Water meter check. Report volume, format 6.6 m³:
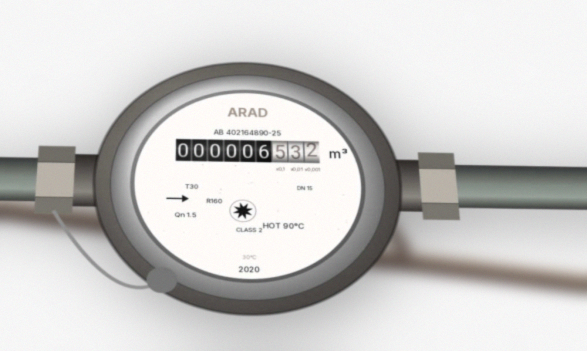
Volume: 6.532 m³
